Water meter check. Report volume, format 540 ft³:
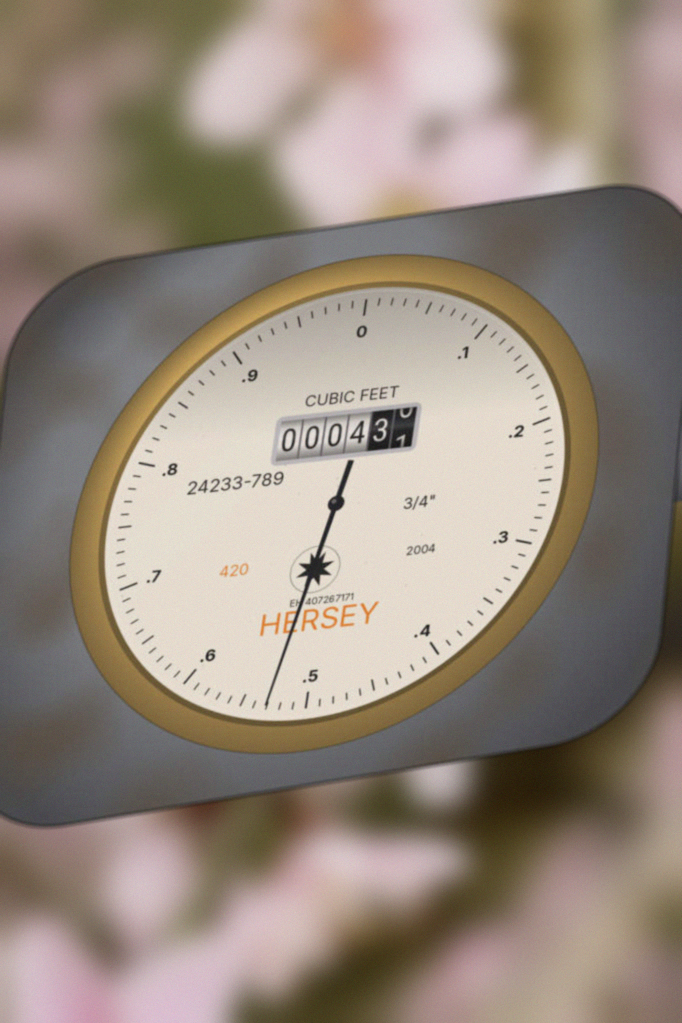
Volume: 430.53 ft³
